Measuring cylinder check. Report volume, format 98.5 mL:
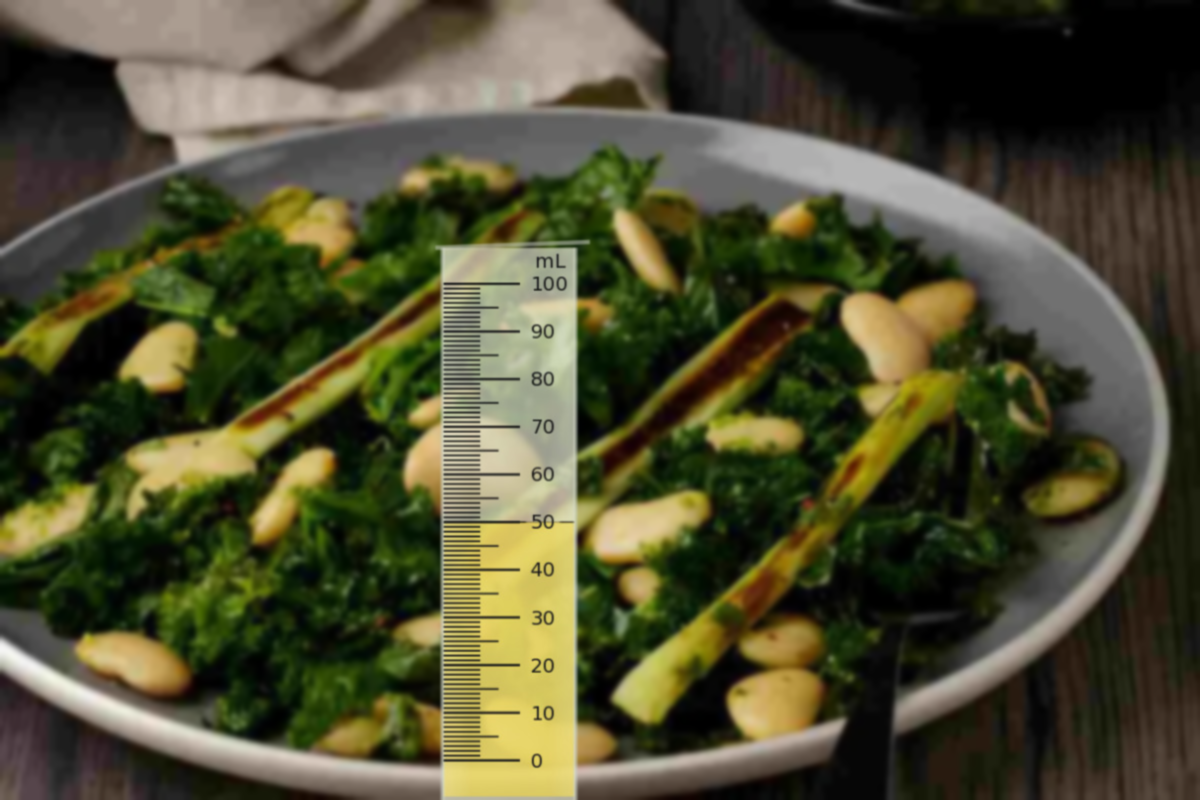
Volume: 50 mL
